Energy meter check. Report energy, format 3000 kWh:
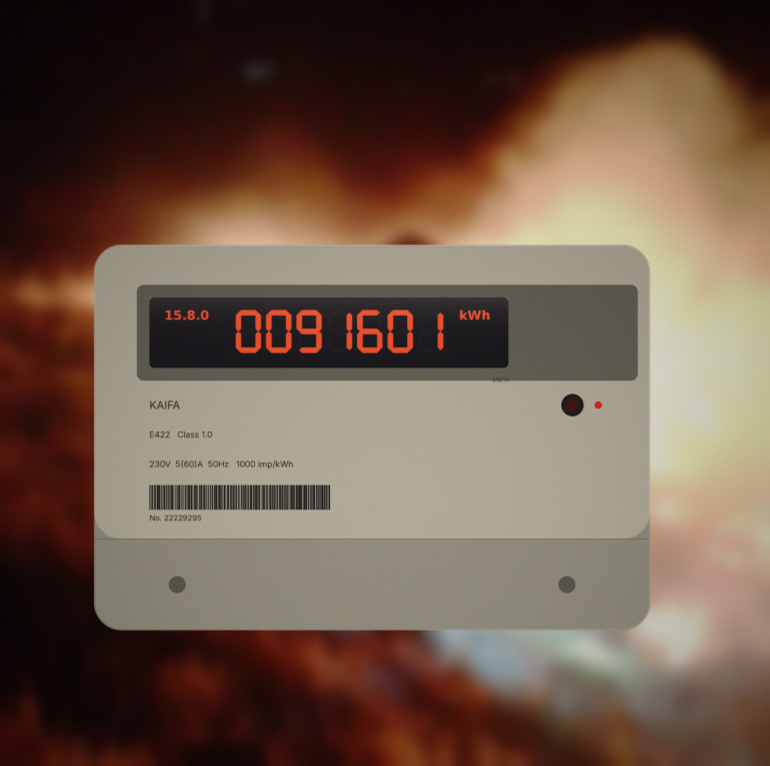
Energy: 91601 kWh
